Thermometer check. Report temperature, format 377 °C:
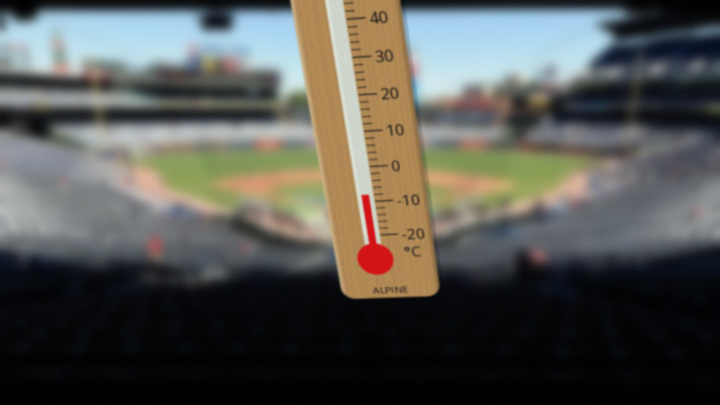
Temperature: -8 °C
